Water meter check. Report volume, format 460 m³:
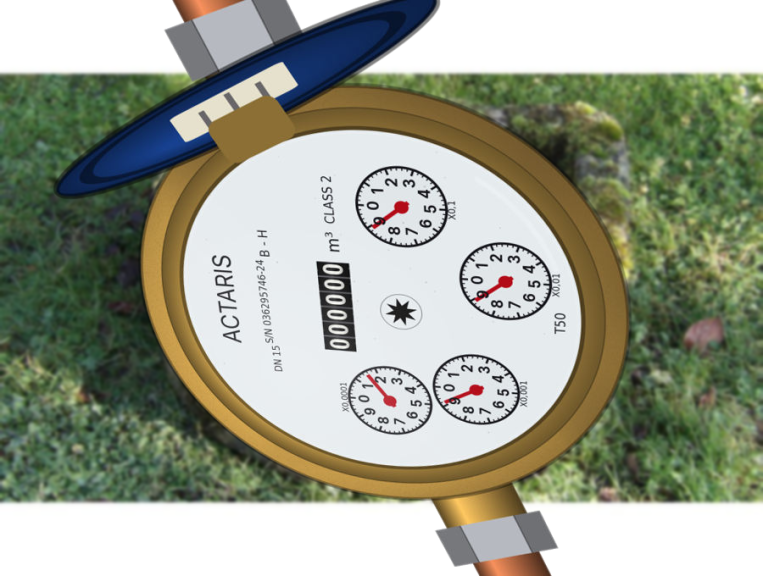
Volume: 0.8891 m³
